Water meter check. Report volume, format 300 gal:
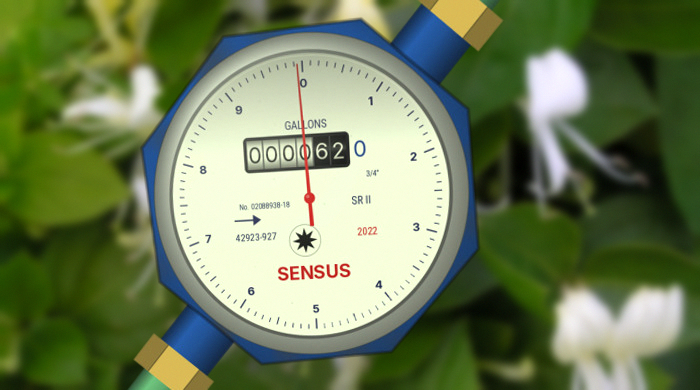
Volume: 619.9 gal
